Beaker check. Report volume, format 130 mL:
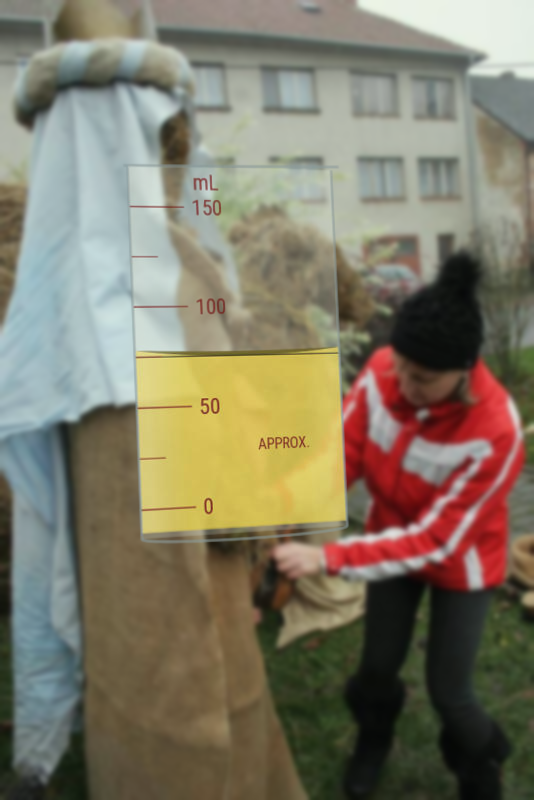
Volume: 75 mL
